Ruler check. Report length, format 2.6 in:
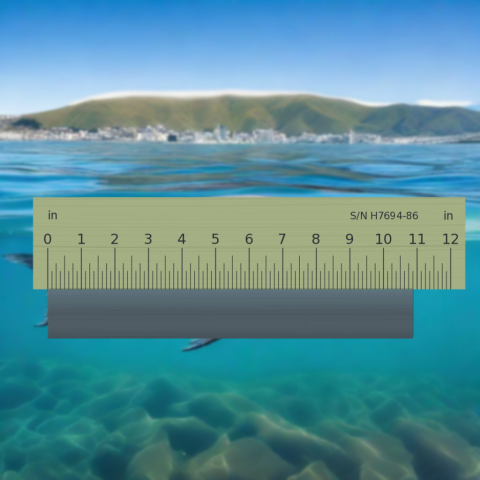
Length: 10.875 in
